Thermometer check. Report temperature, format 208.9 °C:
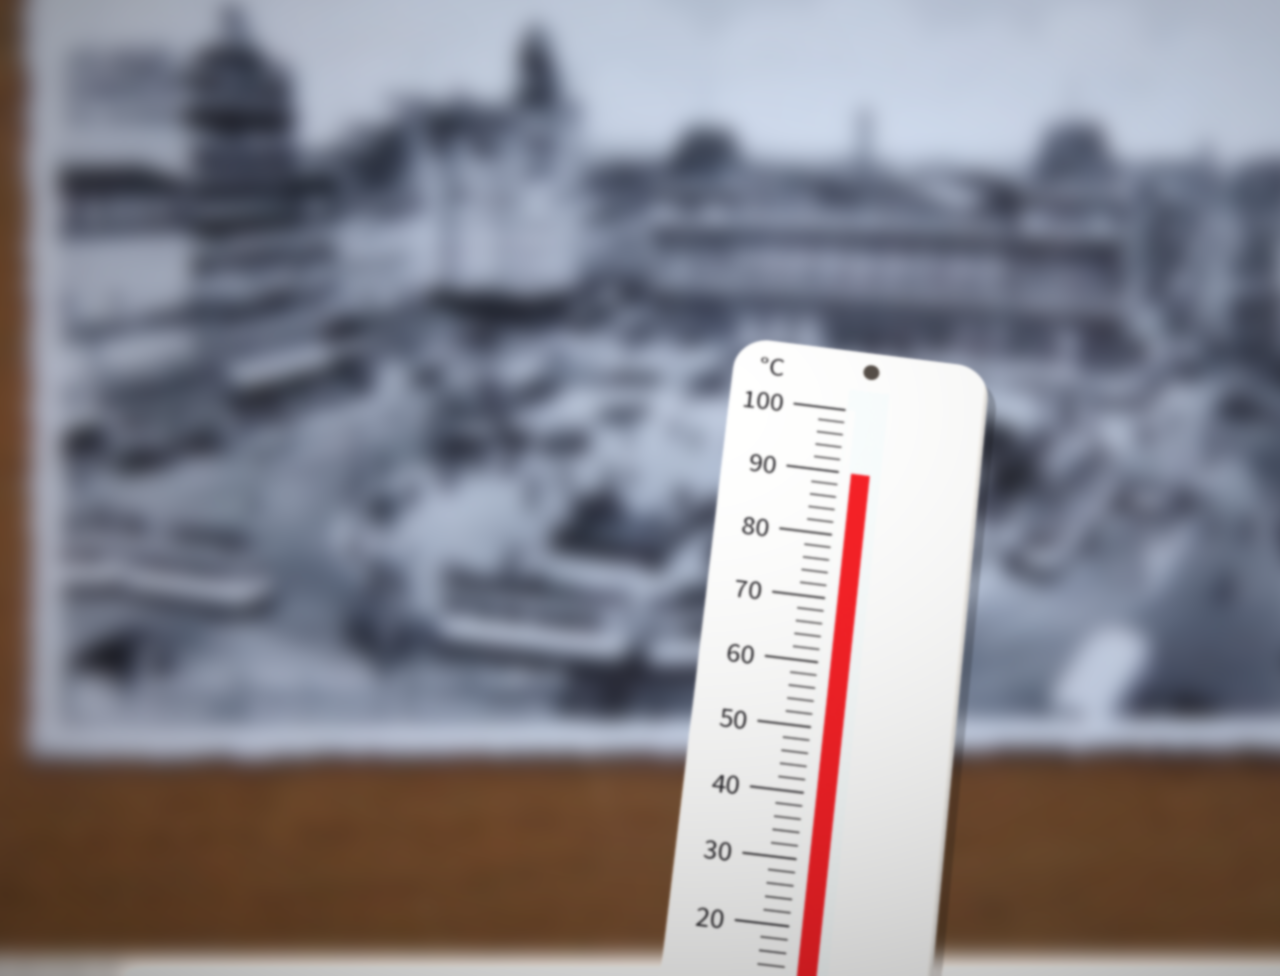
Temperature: 90 °C
